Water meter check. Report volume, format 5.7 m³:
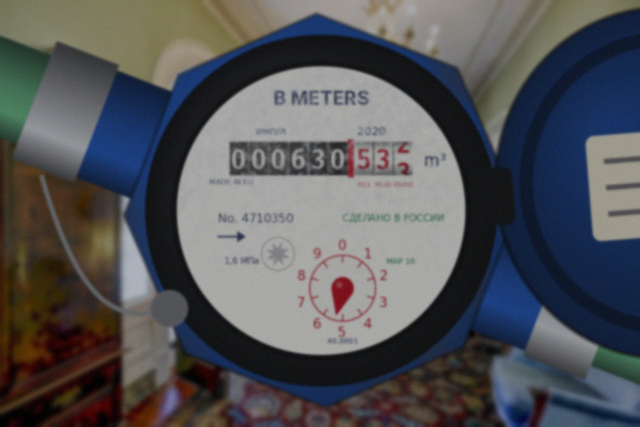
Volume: 630.5325 m³
